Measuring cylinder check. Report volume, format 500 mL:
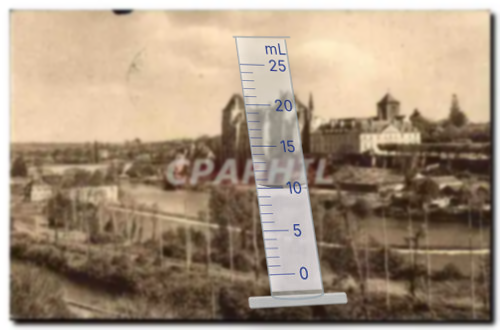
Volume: 10 mL
